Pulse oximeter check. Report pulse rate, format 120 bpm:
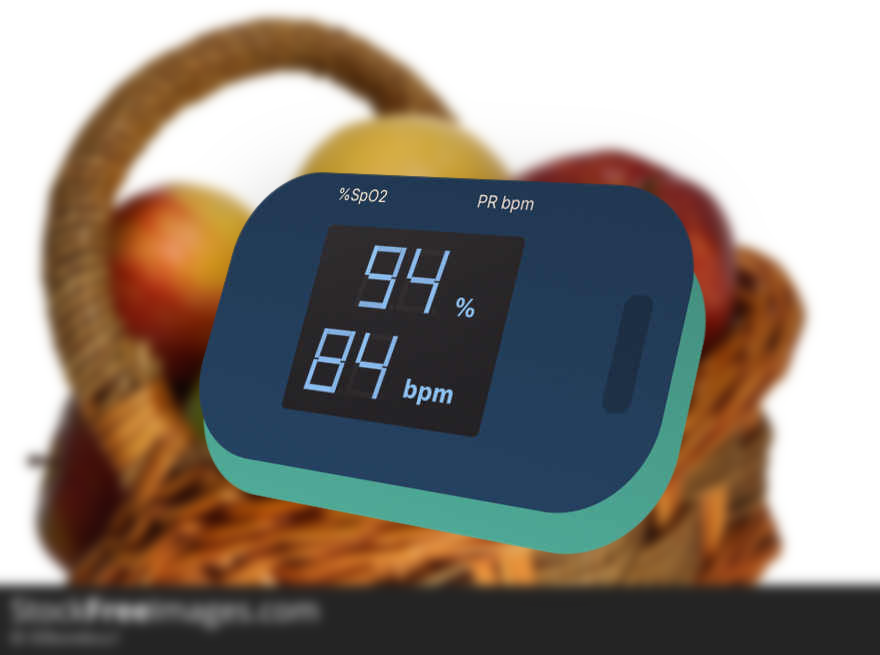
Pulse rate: 84 bpm
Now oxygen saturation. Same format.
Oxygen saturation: 94 %
